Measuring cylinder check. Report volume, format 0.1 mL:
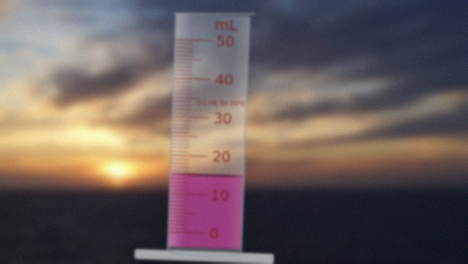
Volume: 15 mL
